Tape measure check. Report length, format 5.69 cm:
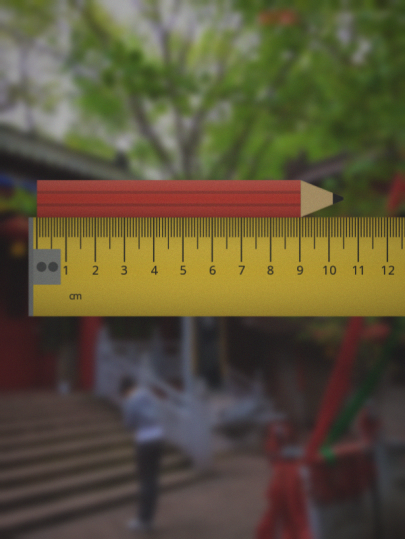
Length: 10.5 cm
